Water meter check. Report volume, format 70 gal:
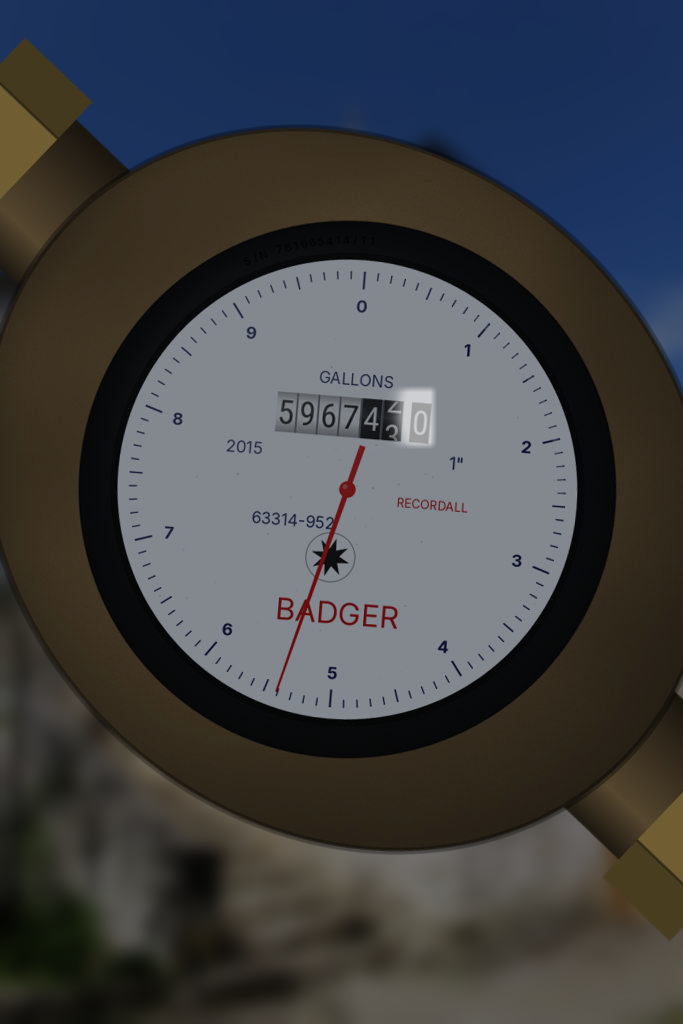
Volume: 5967425.4 gal
